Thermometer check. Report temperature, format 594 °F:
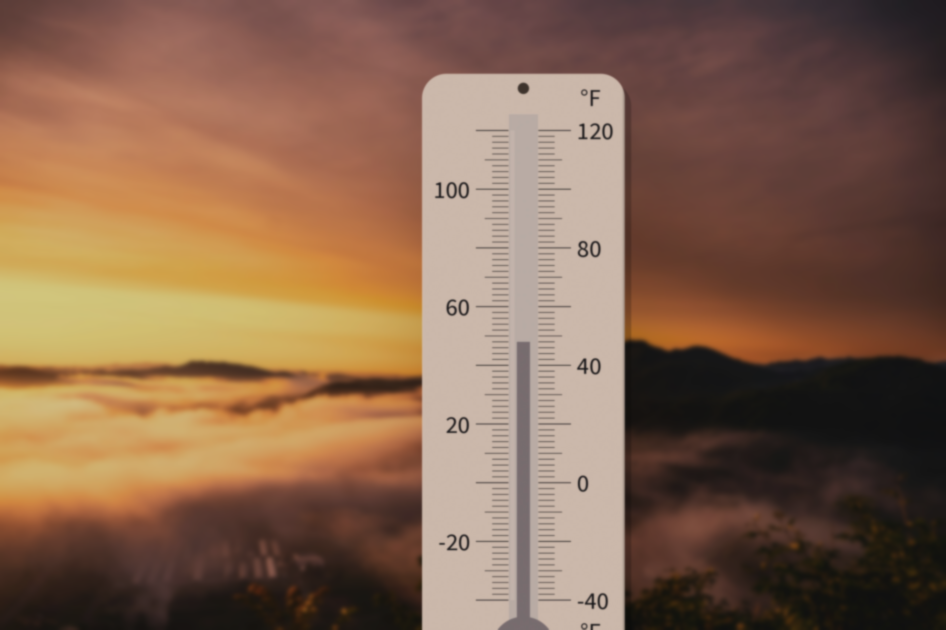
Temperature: 48 °F
